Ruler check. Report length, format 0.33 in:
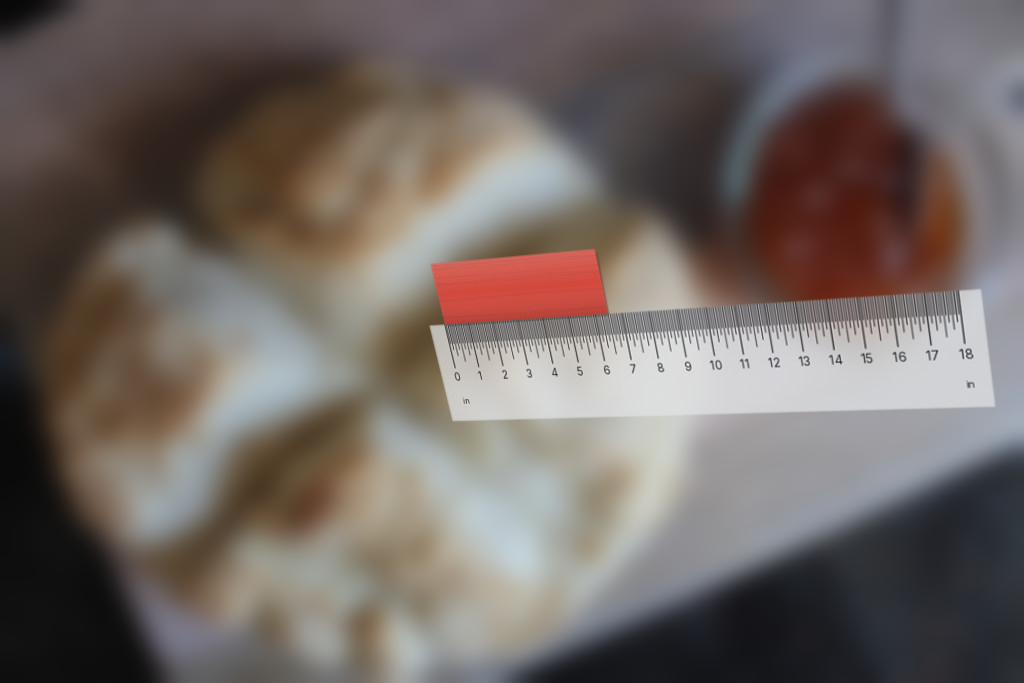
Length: 6.5 in
